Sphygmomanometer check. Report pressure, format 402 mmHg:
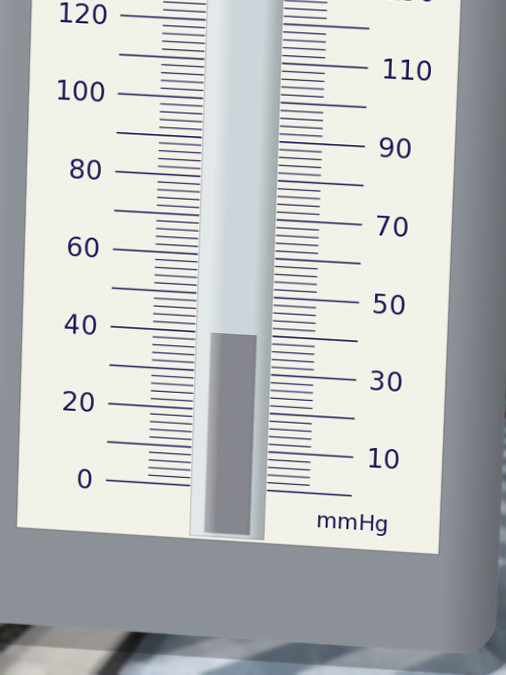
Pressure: 40 mmHg
